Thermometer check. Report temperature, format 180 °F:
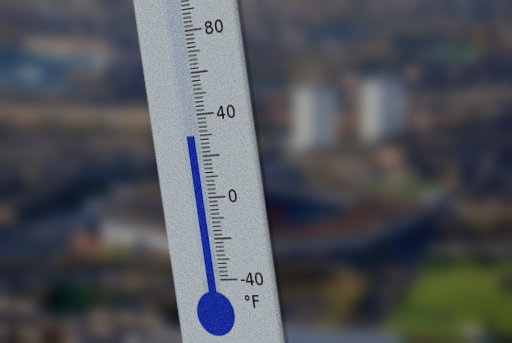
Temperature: 30 °F
